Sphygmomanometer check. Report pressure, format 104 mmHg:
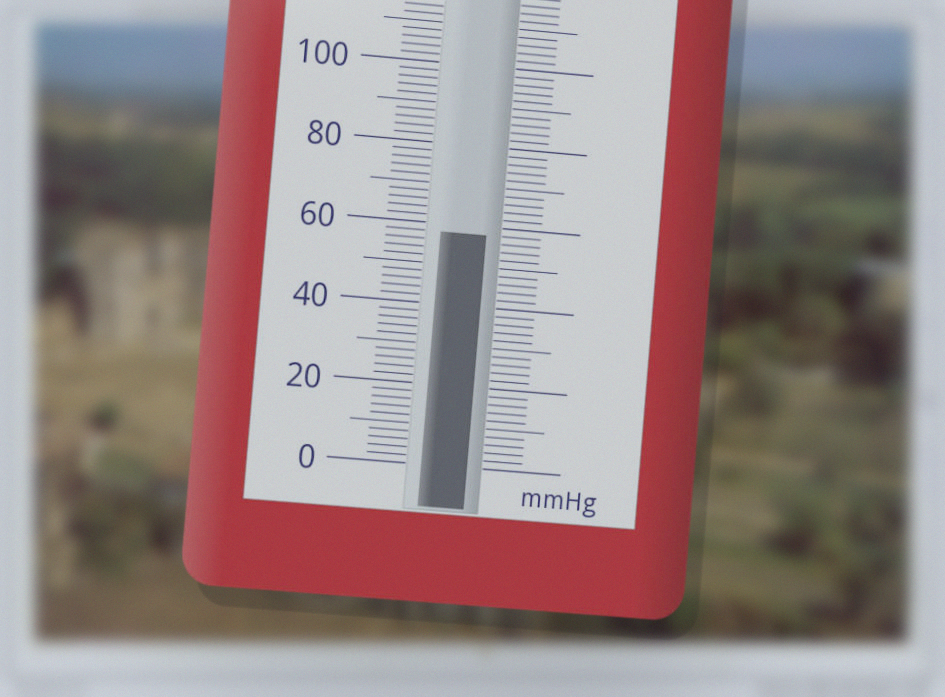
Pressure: 58 mmHg
